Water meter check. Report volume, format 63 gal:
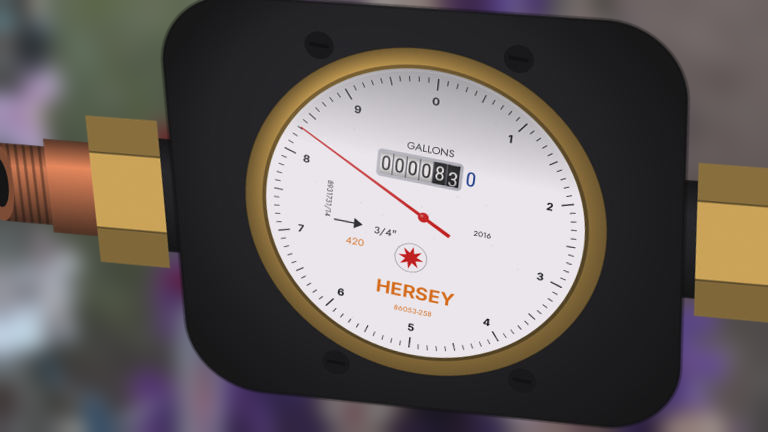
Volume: 828.3 gal
